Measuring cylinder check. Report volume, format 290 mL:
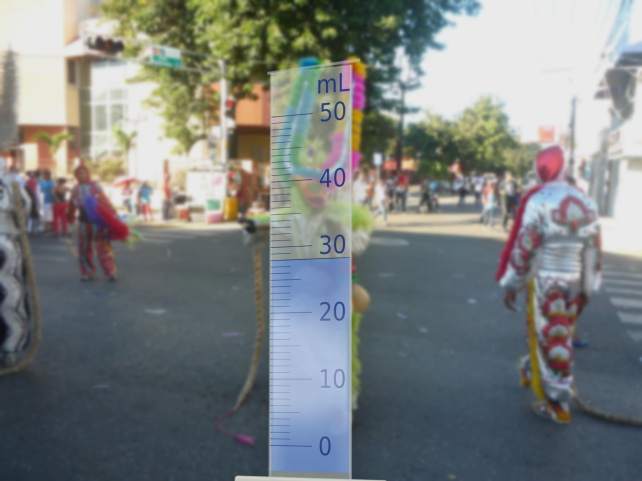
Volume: 28 mL
